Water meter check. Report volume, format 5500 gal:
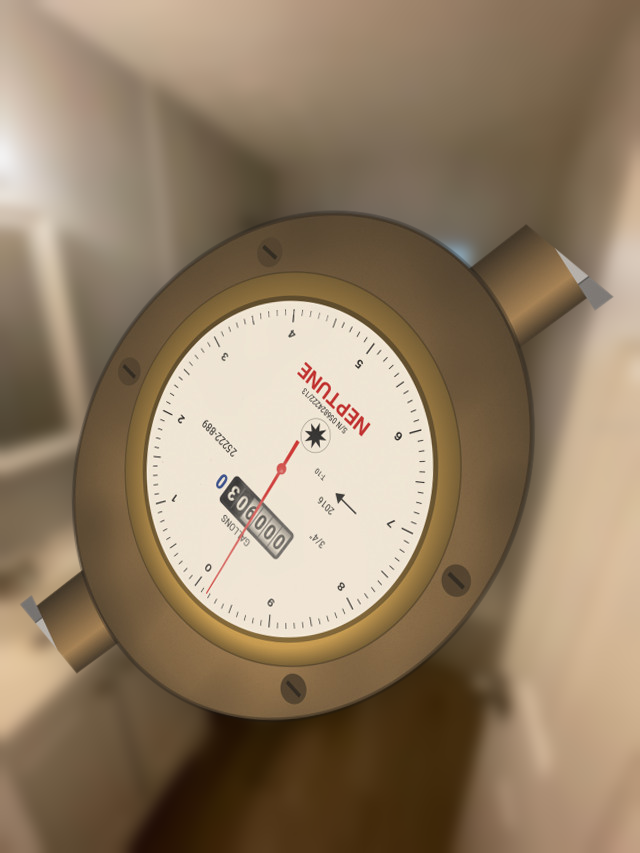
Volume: 9029.8 gal
